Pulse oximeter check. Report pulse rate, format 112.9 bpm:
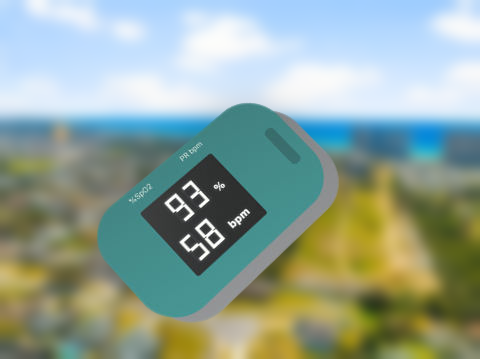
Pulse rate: 58 bpm
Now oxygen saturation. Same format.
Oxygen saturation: 93 %
